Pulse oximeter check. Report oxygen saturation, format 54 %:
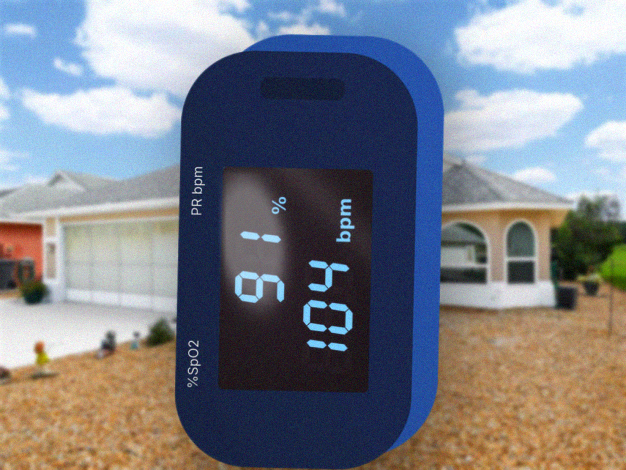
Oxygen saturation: 91 %
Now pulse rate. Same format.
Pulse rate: 104 bpm
